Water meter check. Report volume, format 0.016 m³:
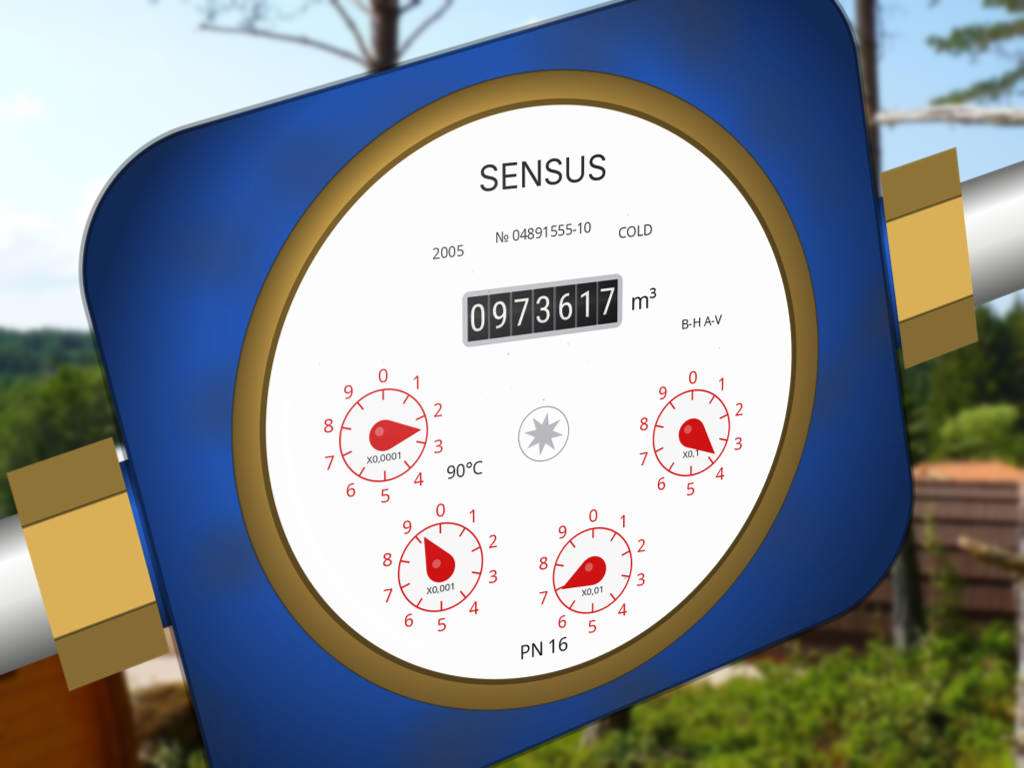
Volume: 973617.3692 m³
